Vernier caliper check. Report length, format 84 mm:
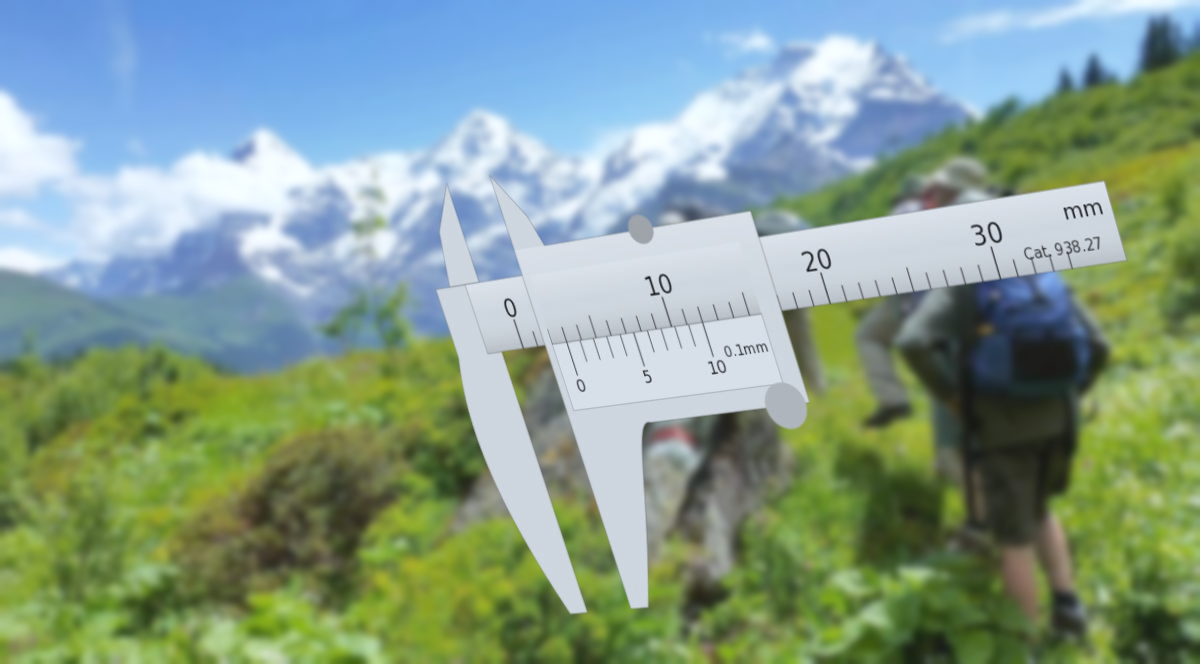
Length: 3.0 mm
